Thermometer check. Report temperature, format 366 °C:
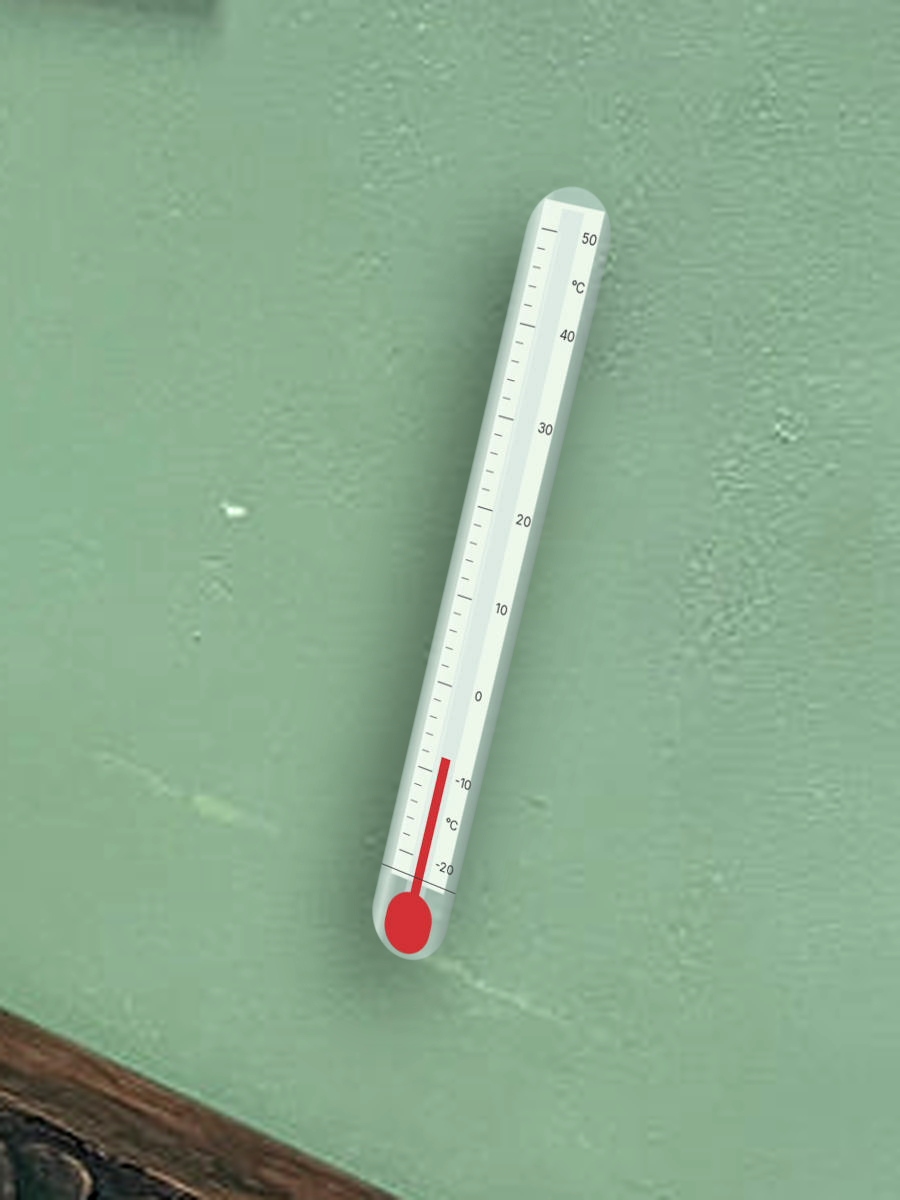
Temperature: -8 °C
